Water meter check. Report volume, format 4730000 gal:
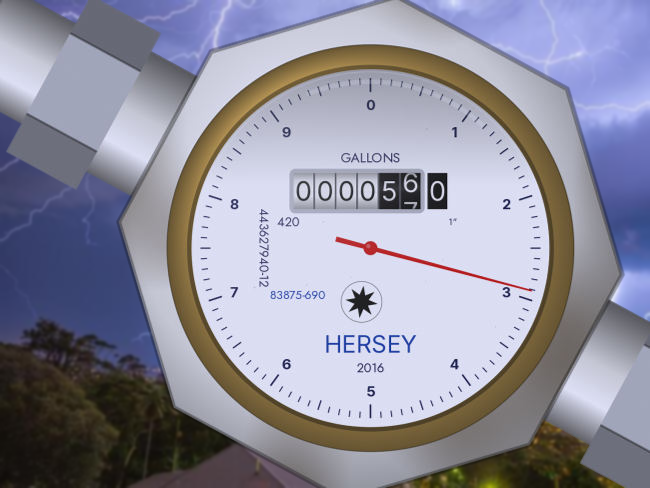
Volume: 562.9 gal
